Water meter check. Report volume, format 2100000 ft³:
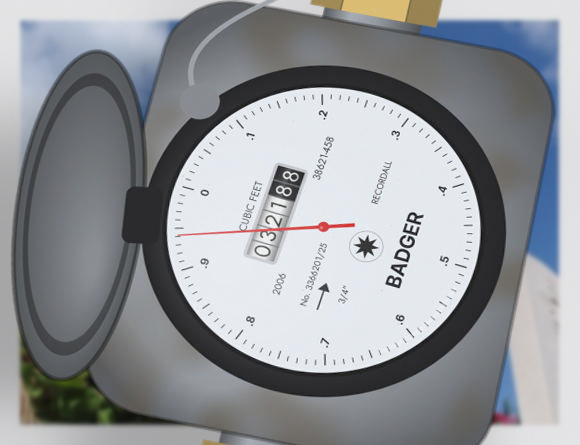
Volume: 32187.94 ft³
